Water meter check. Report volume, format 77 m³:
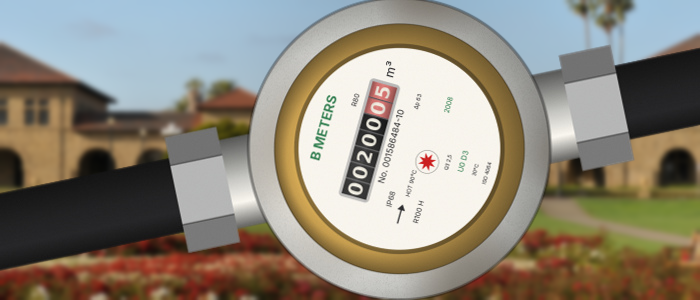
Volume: 200.05 m³
